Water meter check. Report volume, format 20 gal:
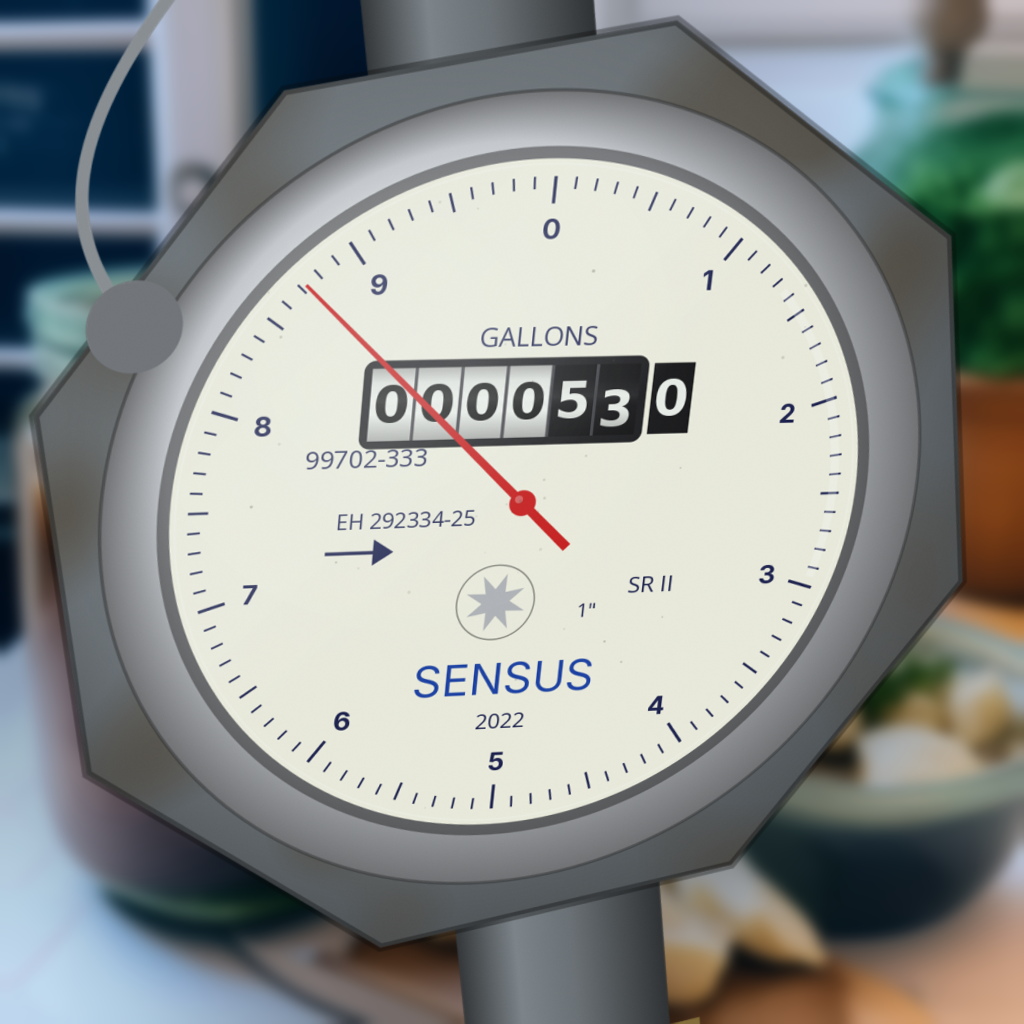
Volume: 528.7 gal
